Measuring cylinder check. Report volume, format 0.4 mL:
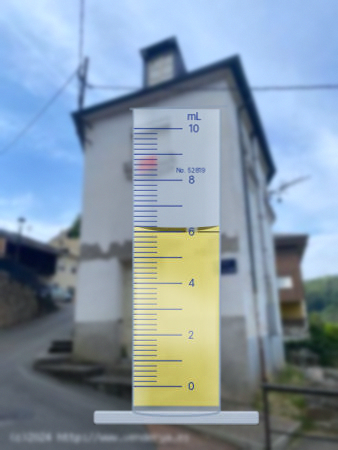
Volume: 6 mL
